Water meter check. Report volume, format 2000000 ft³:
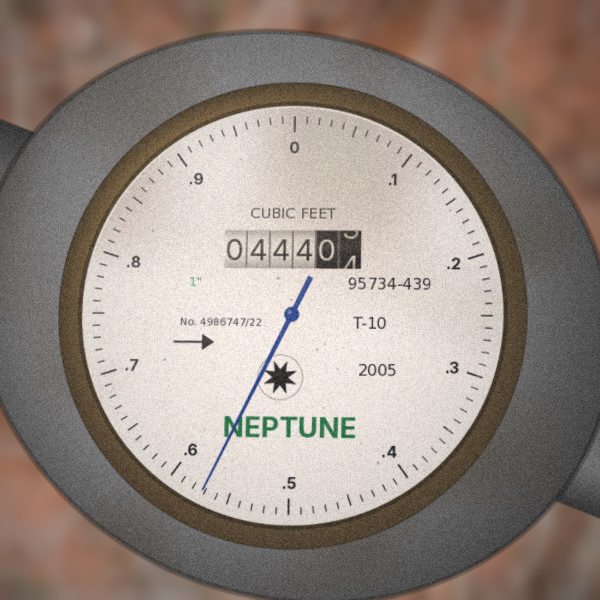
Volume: 44403.57 ft³
